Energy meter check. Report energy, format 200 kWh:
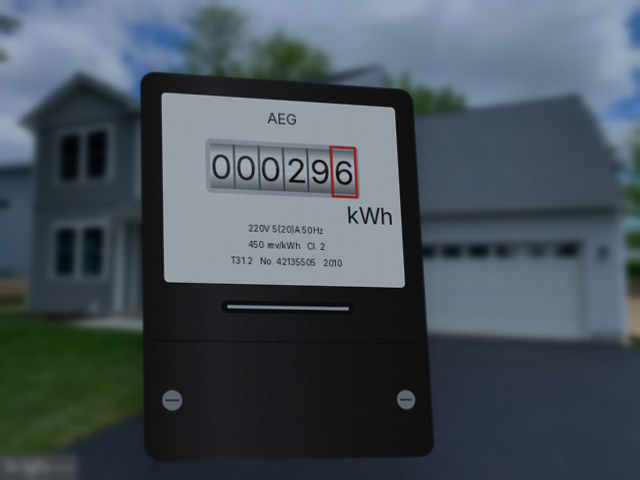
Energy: 29.6 kWh
